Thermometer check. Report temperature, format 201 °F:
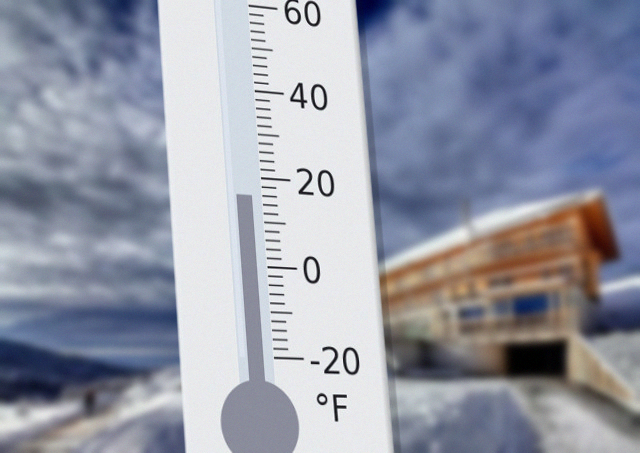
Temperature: 16 °F
